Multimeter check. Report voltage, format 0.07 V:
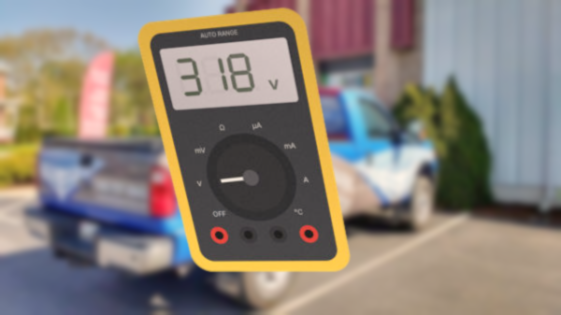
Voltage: 318 V
